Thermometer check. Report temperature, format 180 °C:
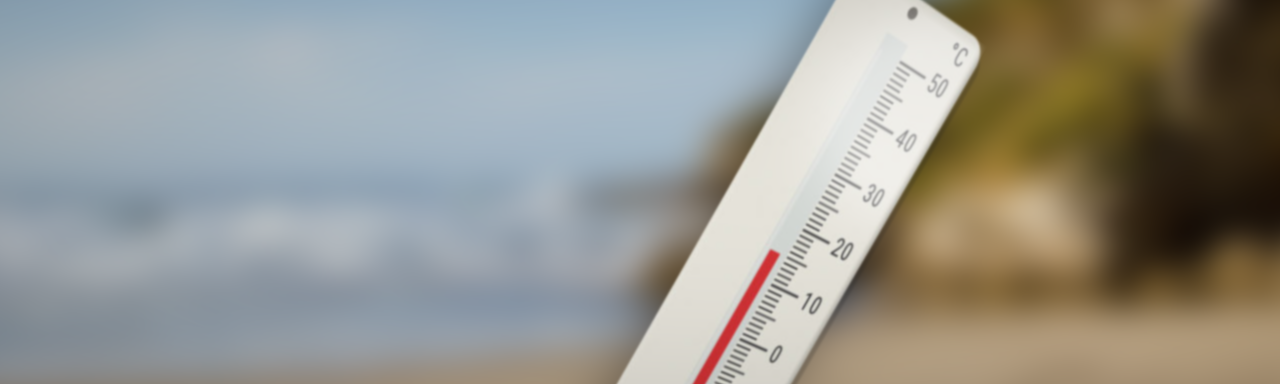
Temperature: 15 °C
